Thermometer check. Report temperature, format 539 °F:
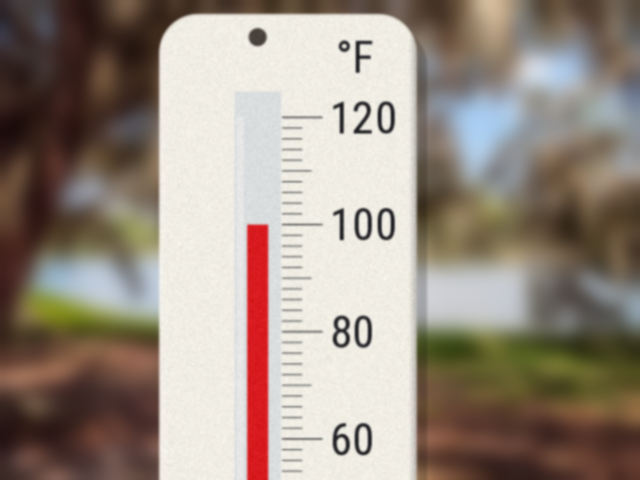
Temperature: 100 °F
